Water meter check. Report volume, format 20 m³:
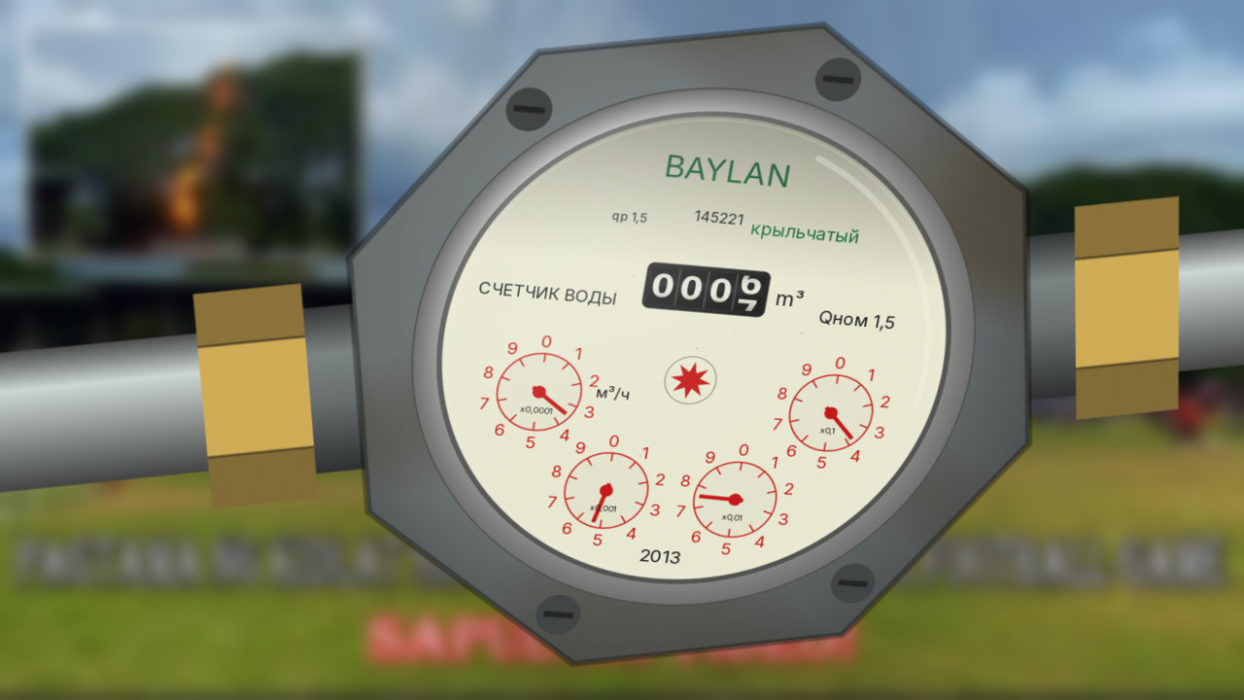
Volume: 6.3753 m³
